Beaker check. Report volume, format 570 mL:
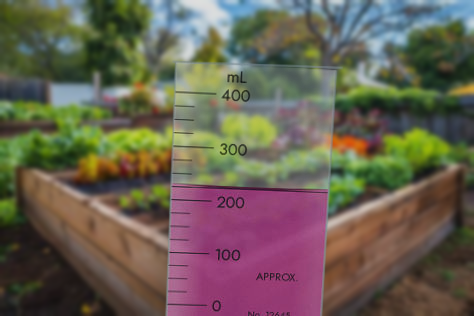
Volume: 225 mL
